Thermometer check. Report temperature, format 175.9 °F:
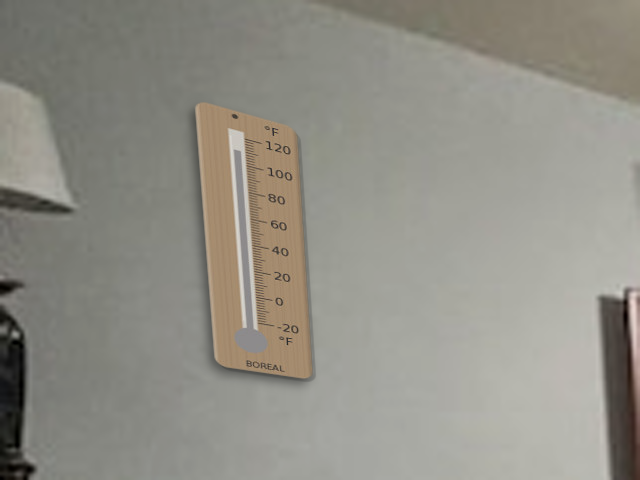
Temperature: 110 °F
